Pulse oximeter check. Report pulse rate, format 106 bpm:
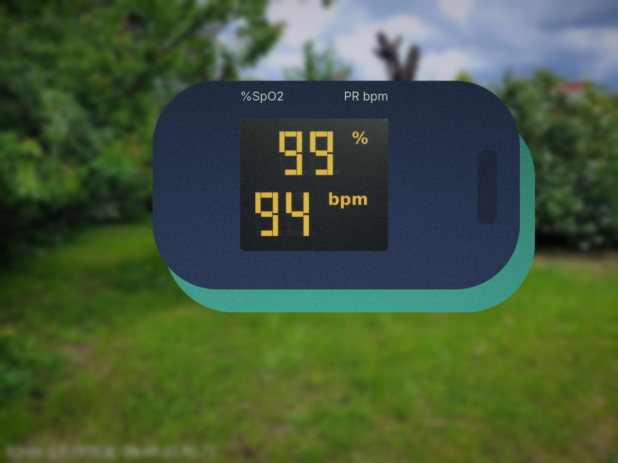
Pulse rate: 94 bpm
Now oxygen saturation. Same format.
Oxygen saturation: 99 %
